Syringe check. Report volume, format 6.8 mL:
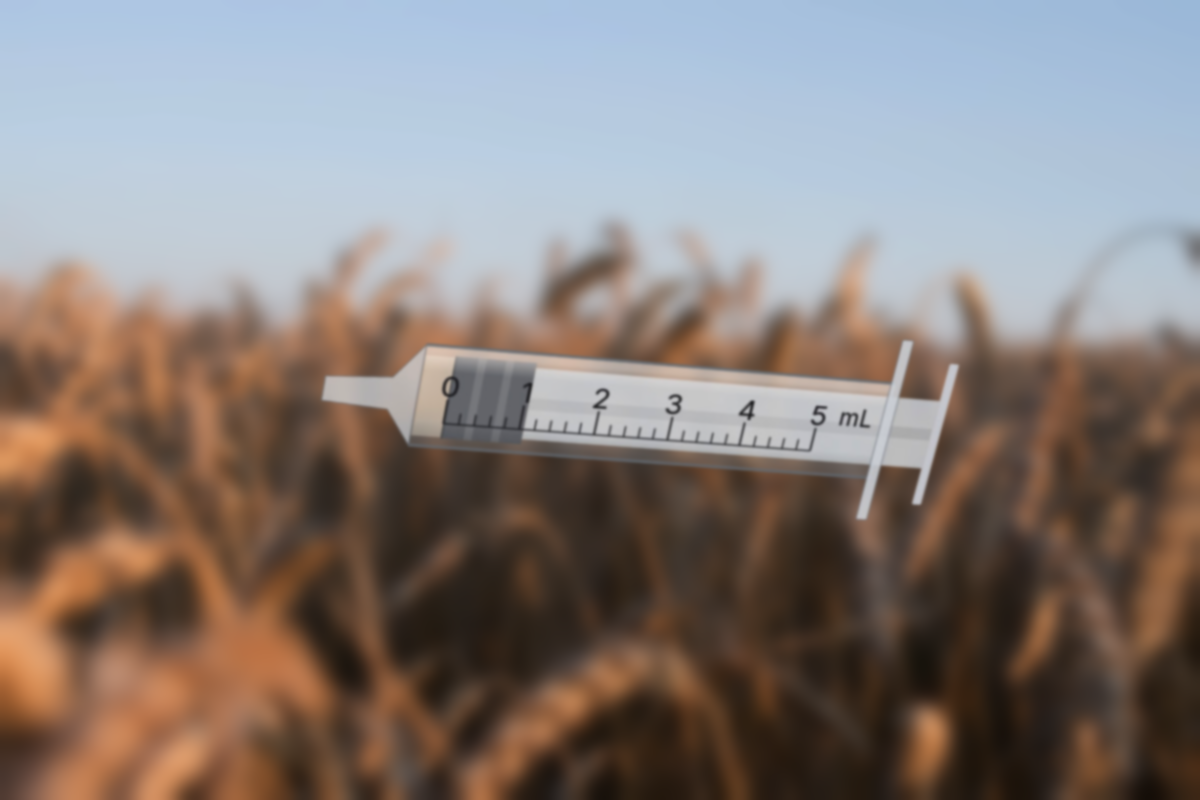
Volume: 0 mL
